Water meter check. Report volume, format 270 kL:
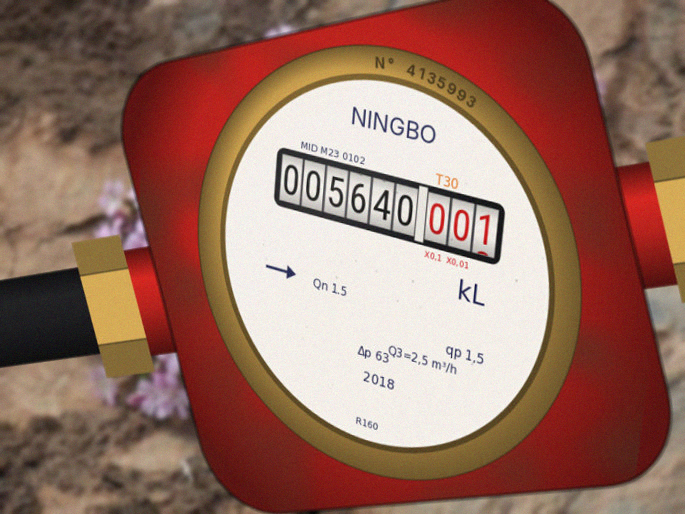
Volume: 5640.001 kL
